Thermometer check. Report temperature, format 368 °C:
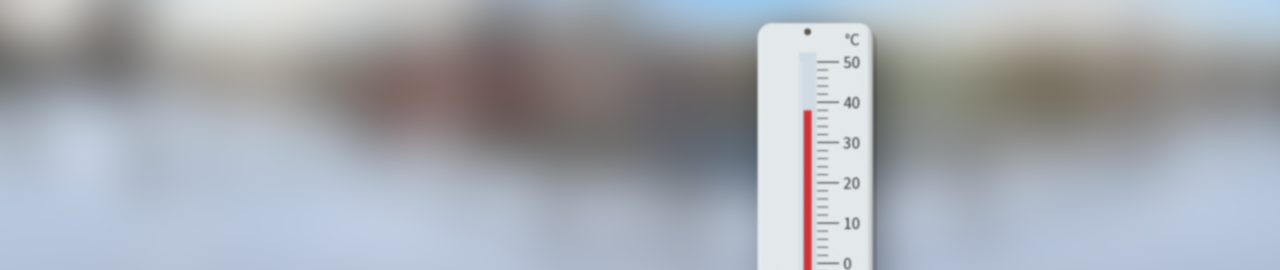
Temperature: 38 °C
